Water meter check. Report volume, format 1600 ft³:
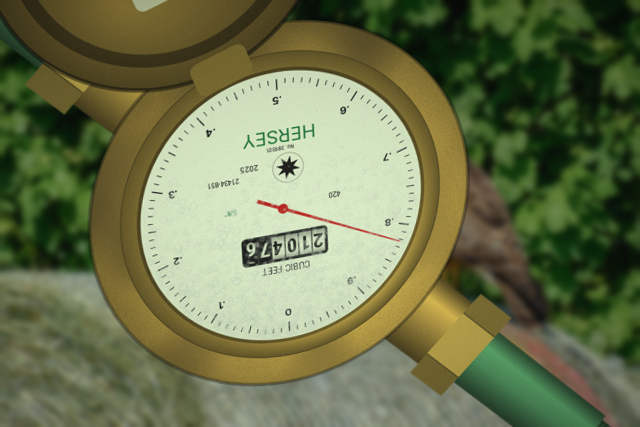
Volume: 210475.82 ft³
